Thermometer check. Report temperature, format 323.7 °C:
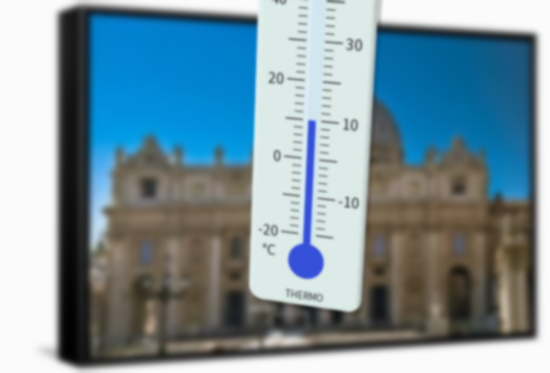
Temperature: 10 °C
